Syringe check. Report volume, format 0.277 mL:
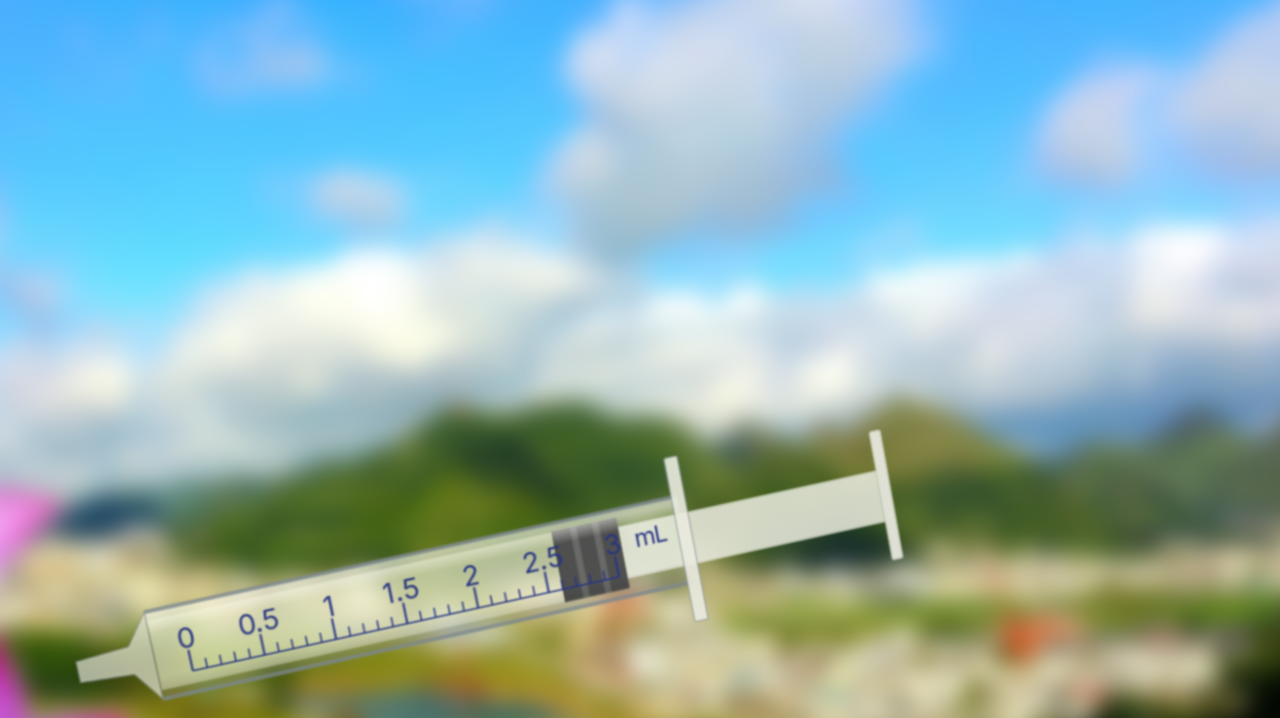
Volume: 2.6 mL
